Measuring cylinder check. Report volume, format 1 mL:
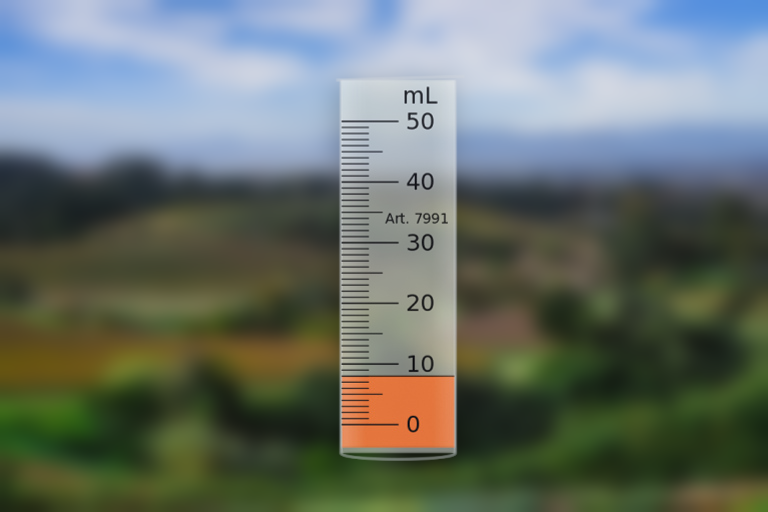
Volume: 8 mL
